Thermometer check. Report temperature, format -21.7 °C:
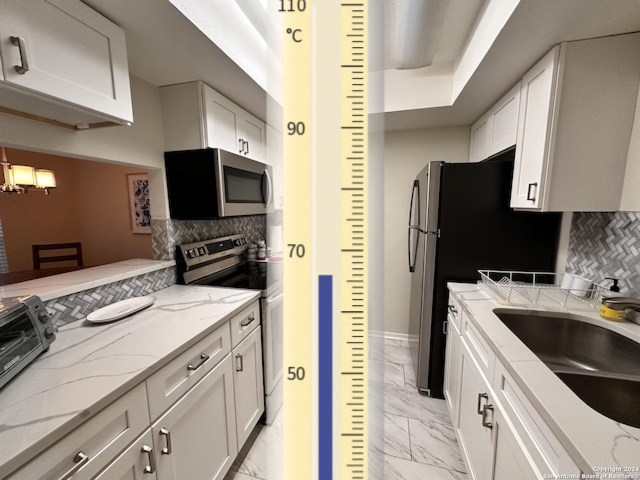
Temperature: 66 °C
